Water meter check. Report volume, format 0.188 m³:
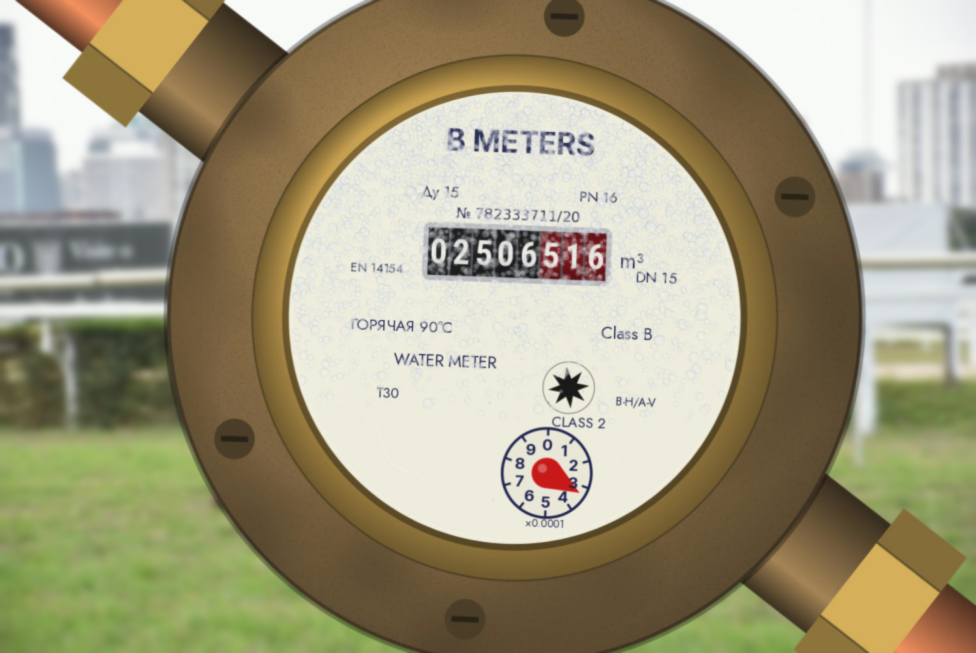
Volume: 2506.5163 m³
